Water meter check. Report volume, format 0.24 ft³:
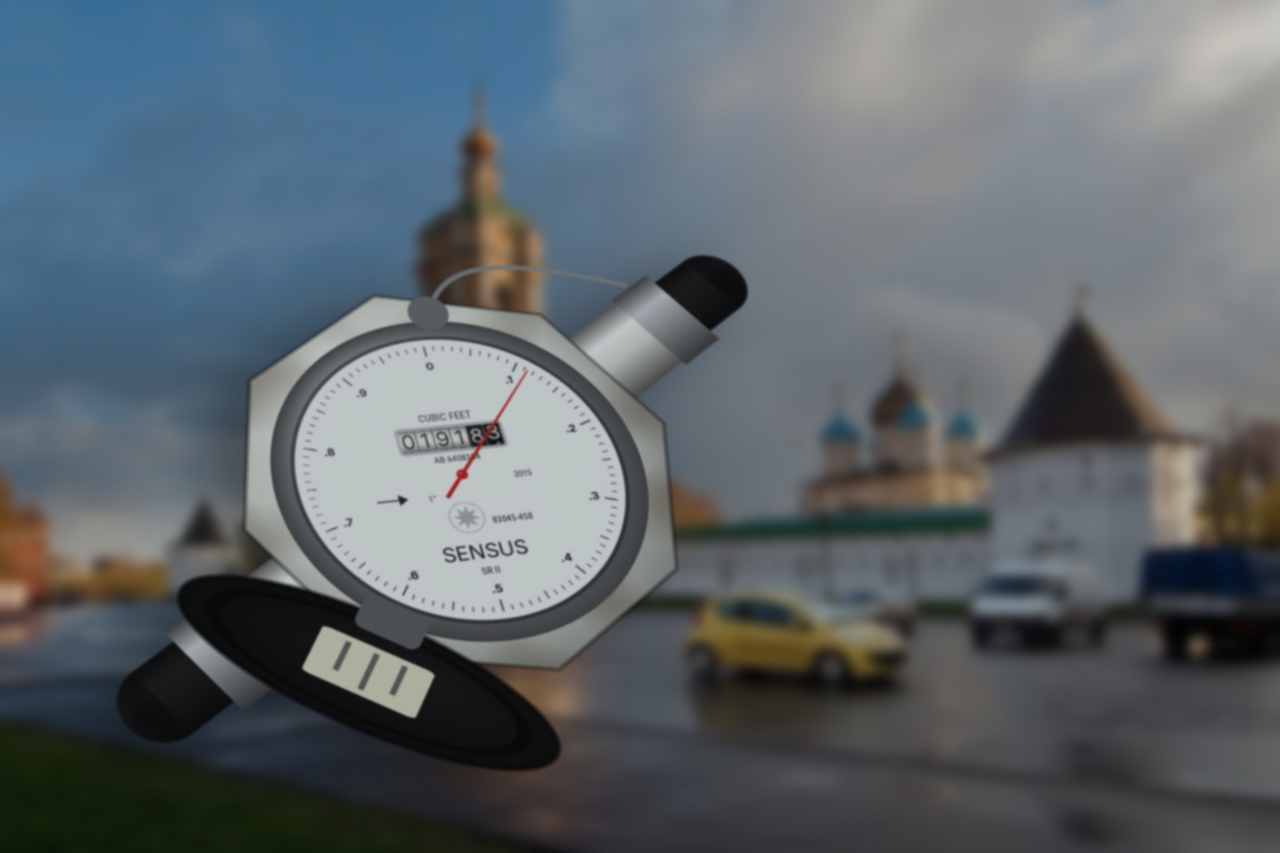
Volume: 19183.11 ft³
